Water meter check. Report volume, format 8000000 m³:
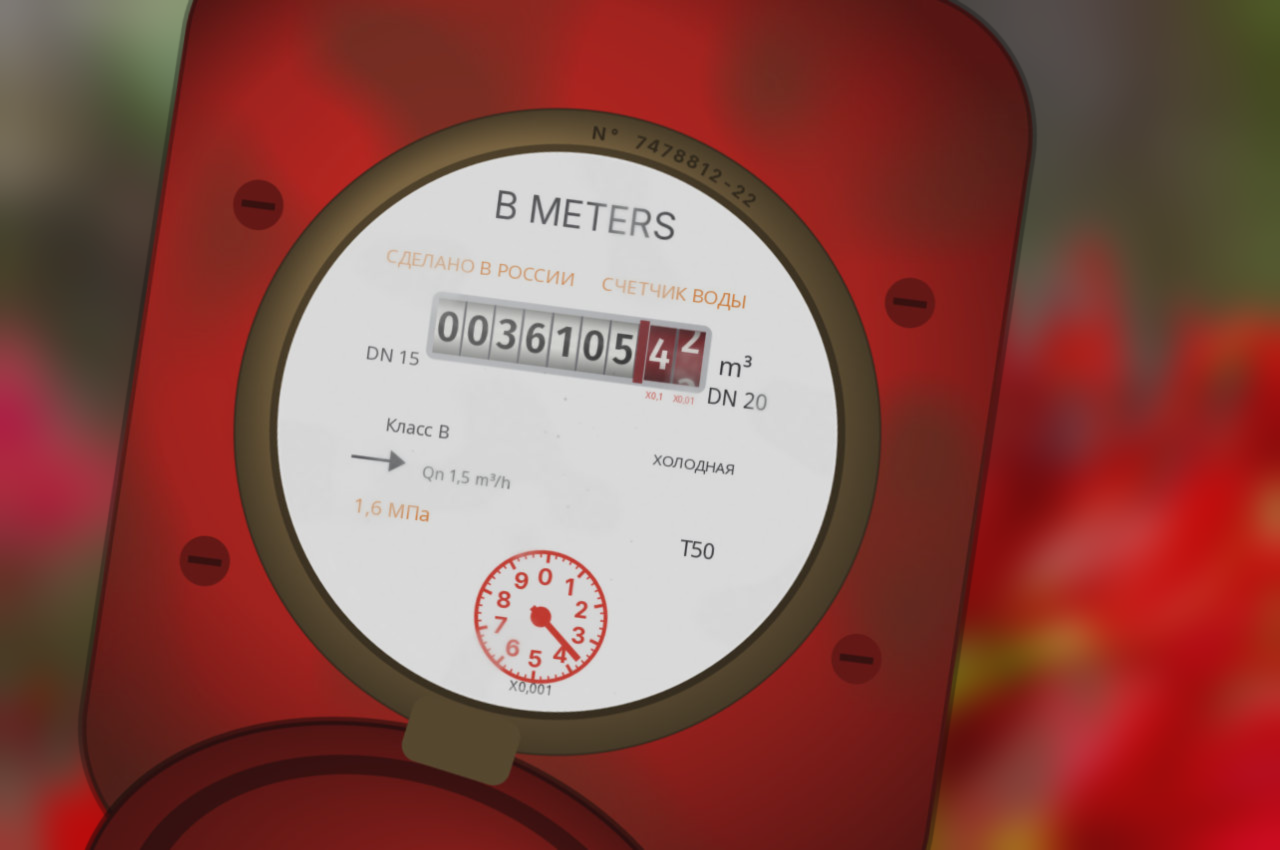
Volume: 36105.423 m³
